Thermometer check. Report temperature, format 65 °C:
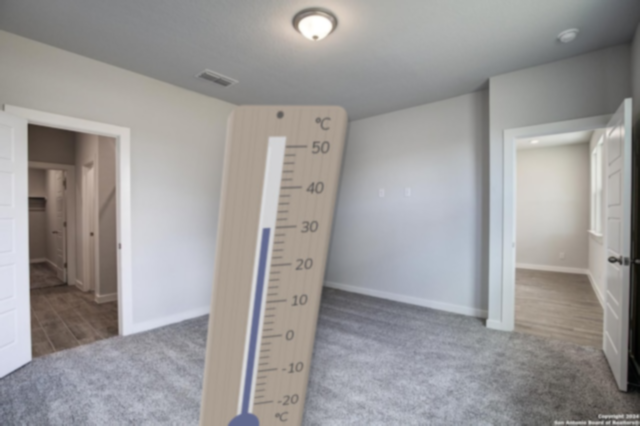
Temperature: 30 °C
